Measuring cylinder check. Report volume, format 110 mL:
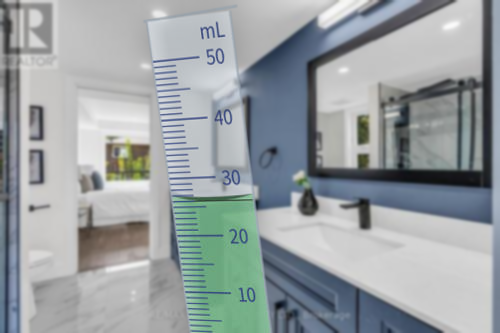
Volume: 26 mL
